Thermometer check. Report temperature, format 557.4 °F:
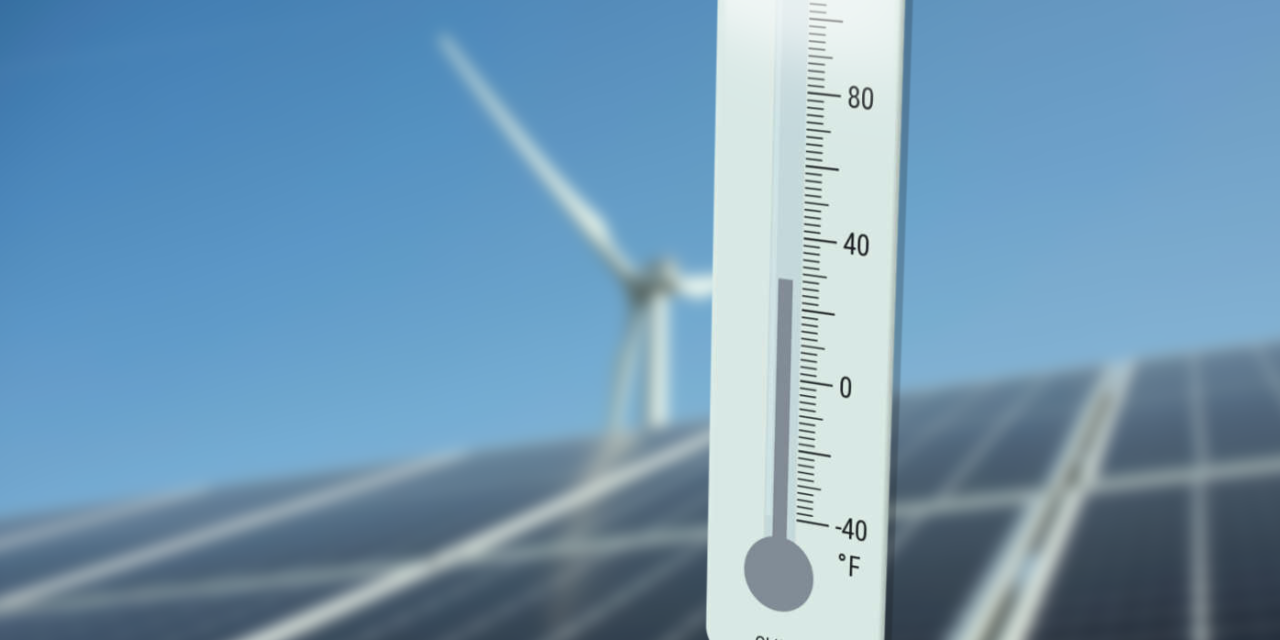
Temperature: 28 °F
